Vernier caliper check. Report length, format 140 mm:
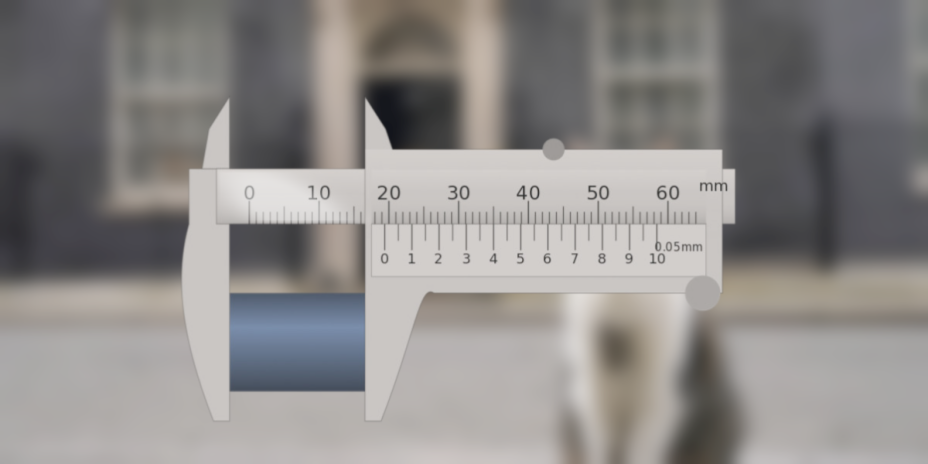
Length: 19.4 mm
